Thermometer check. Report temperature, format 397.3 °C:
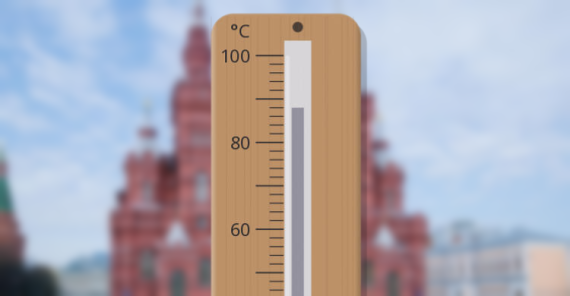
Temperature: 88 °C
